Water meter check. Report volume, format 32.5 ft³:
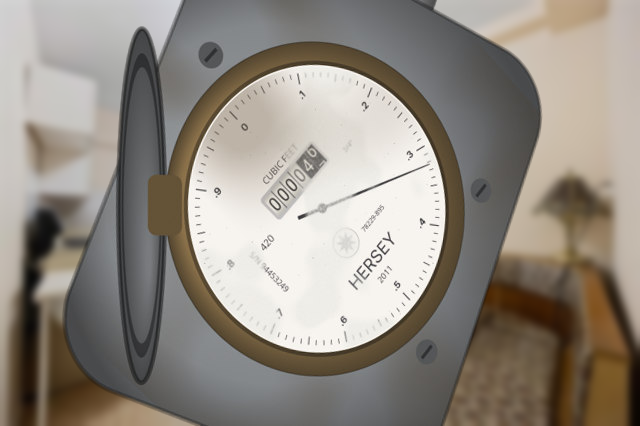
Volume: 46.32 ft³
